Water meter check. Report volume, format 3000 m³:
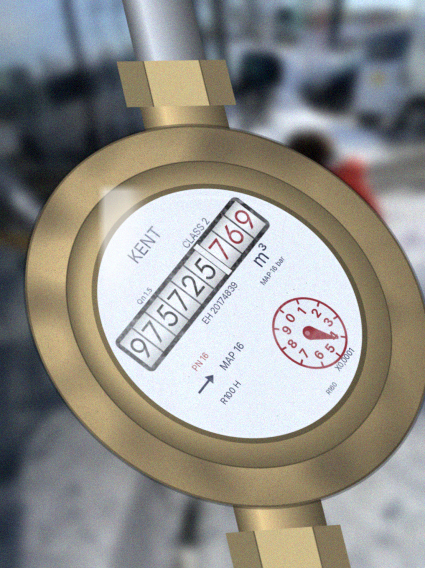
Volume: 975725.7694 m³
